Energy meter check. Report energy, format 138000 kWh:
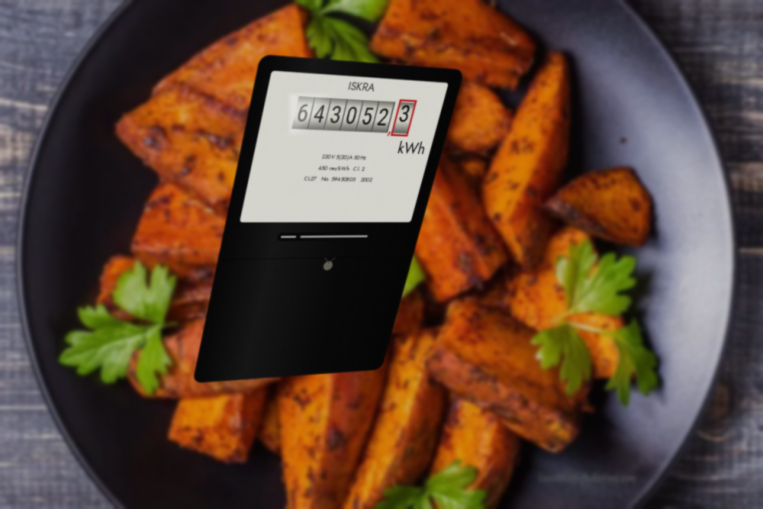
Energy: 643052.3 kWh
